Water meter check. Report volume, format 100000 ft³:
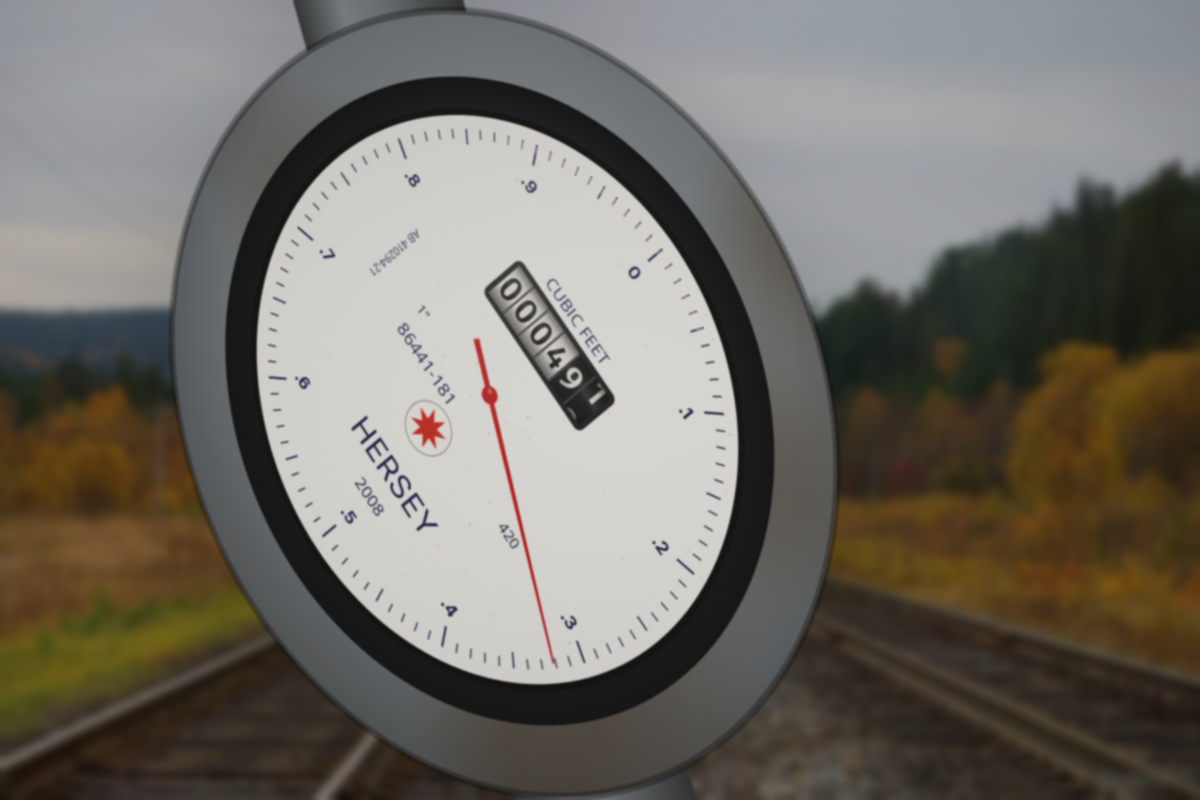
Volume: 491.32 ft³
